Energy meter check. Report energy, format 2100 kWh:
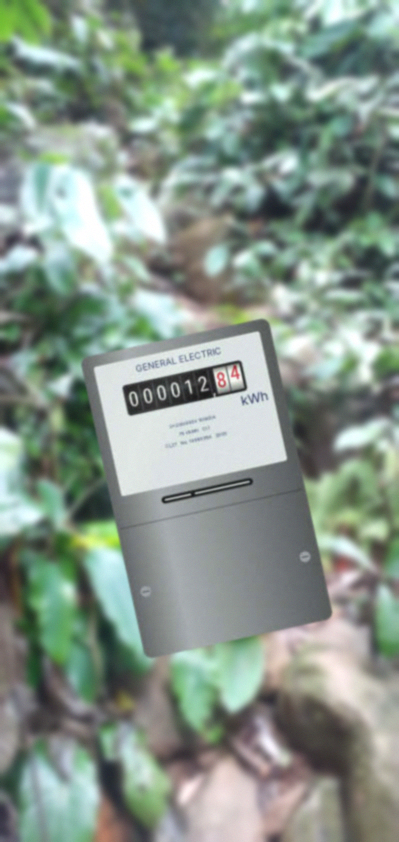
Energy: 12.84 kWh
